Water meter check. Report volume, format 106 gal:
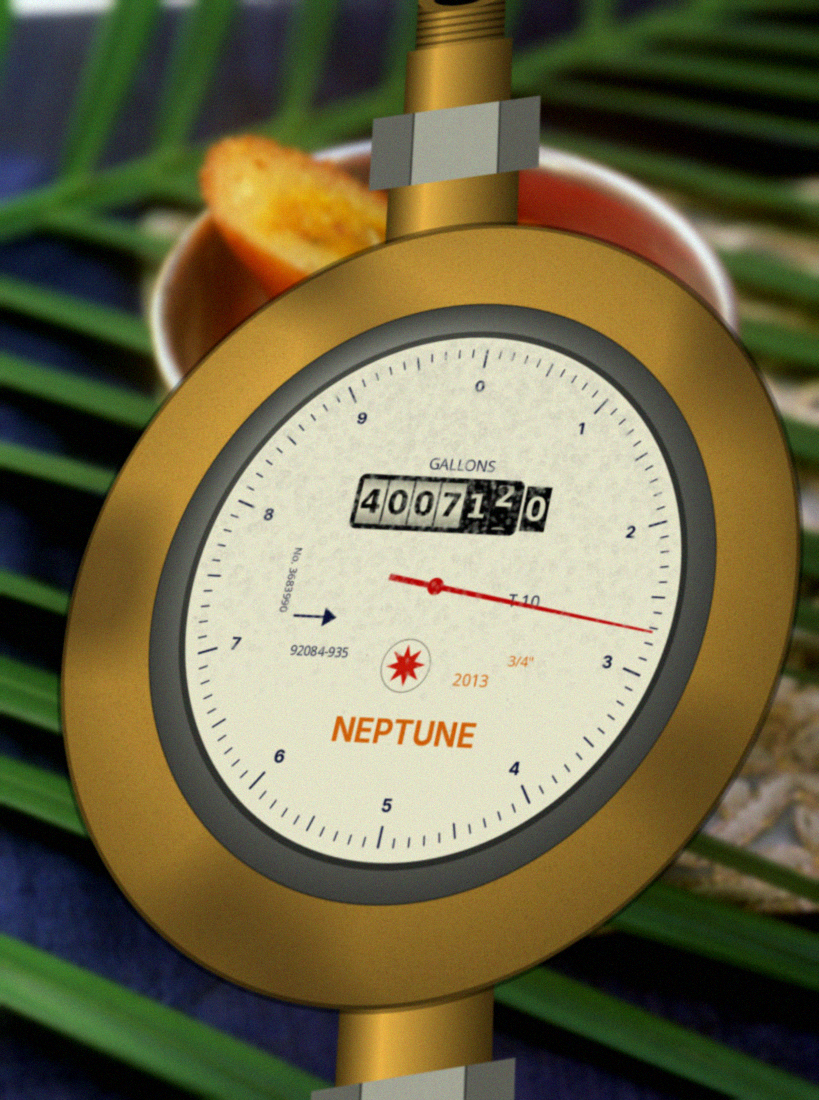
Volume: 4007122.7 gal
